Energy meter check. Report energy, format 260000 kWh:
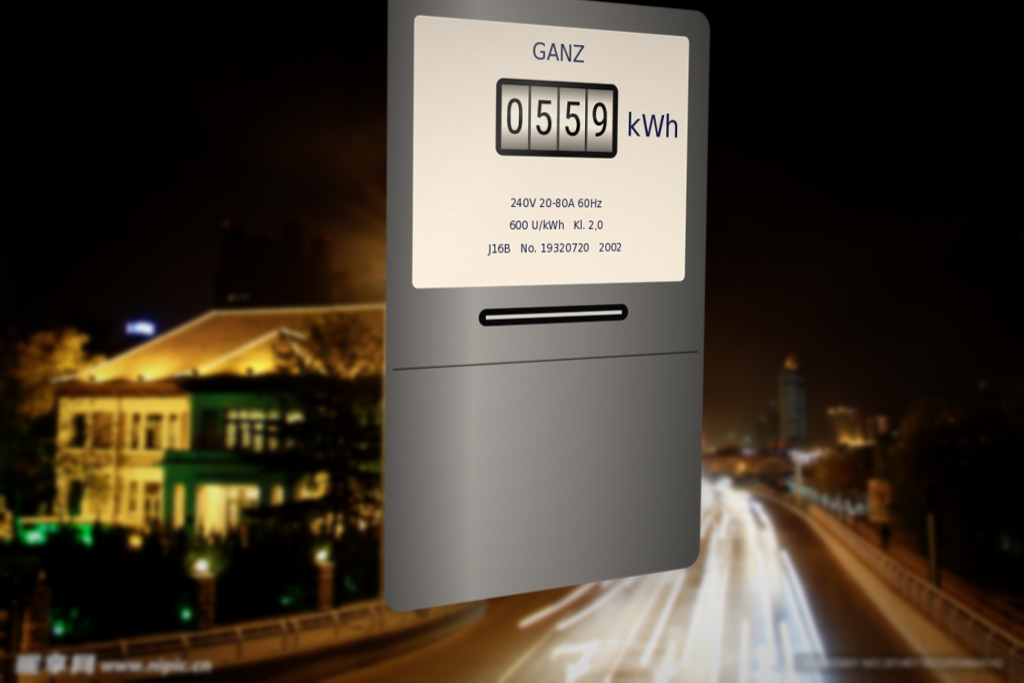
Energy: 559 kWh
